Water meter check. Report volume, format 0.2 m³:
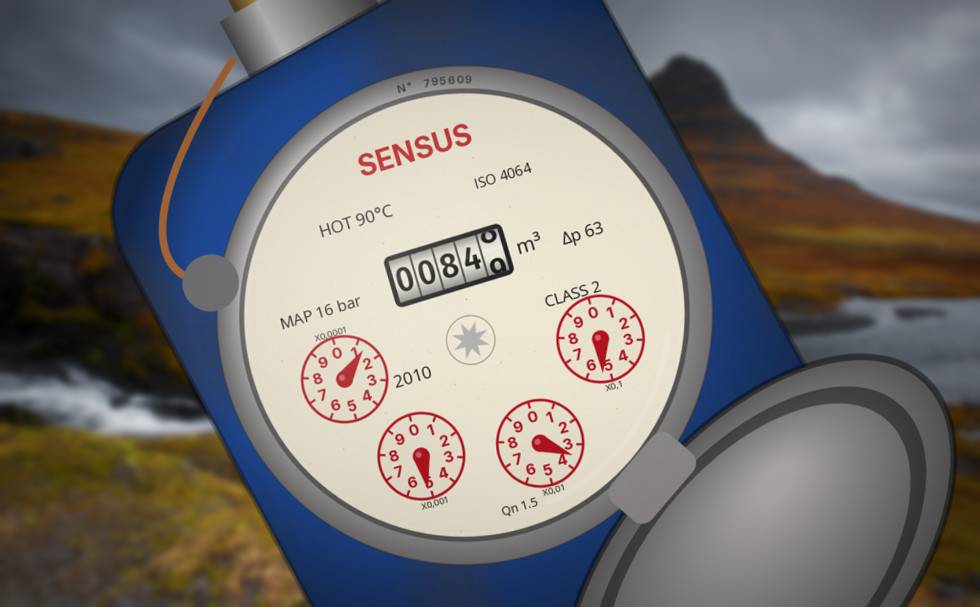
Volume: 848.5351 m³
